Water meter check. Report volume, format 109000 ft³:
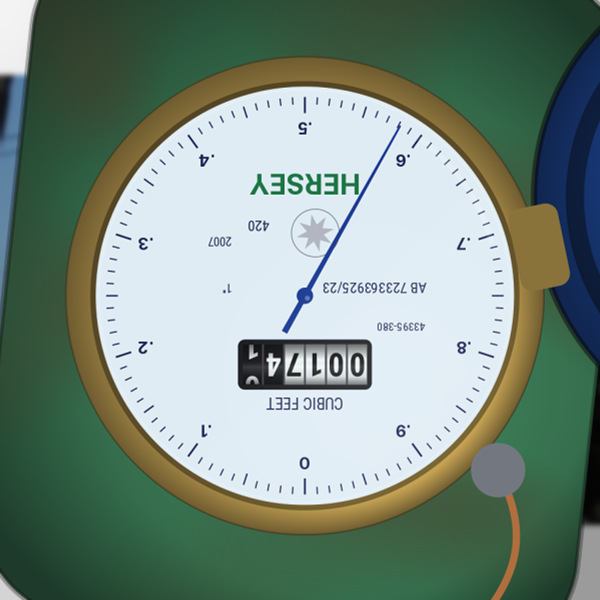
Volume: 1740.58 ft³
